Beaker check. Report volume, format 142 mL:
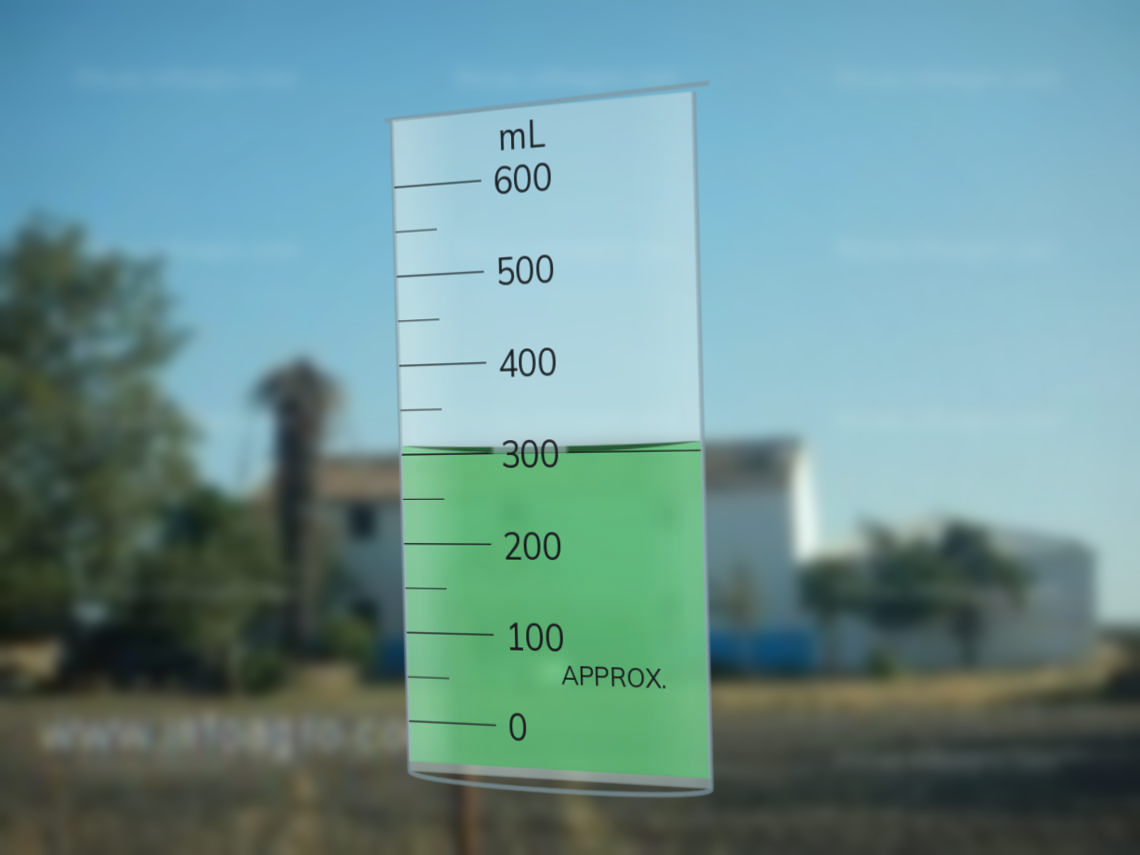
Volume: 300 mL
